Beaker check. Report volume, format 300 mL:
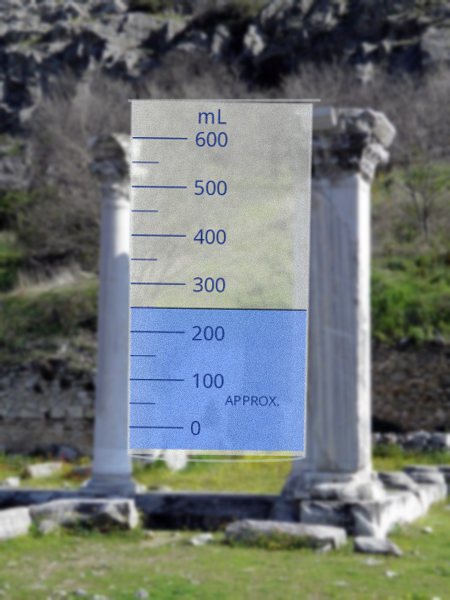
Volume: 250 mL
